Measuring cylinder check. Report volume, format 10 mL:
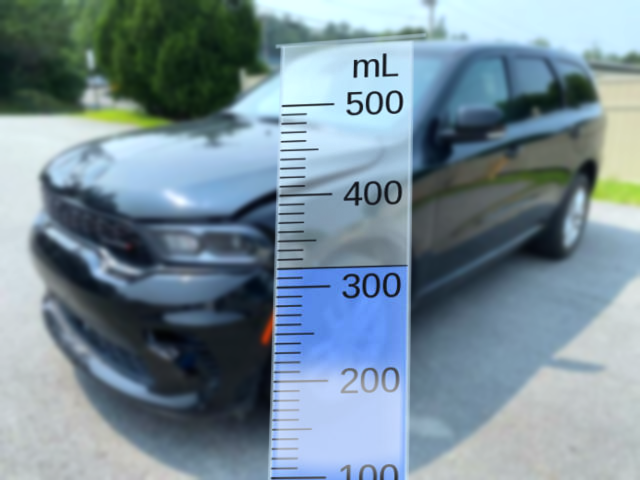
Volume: 320 mL
